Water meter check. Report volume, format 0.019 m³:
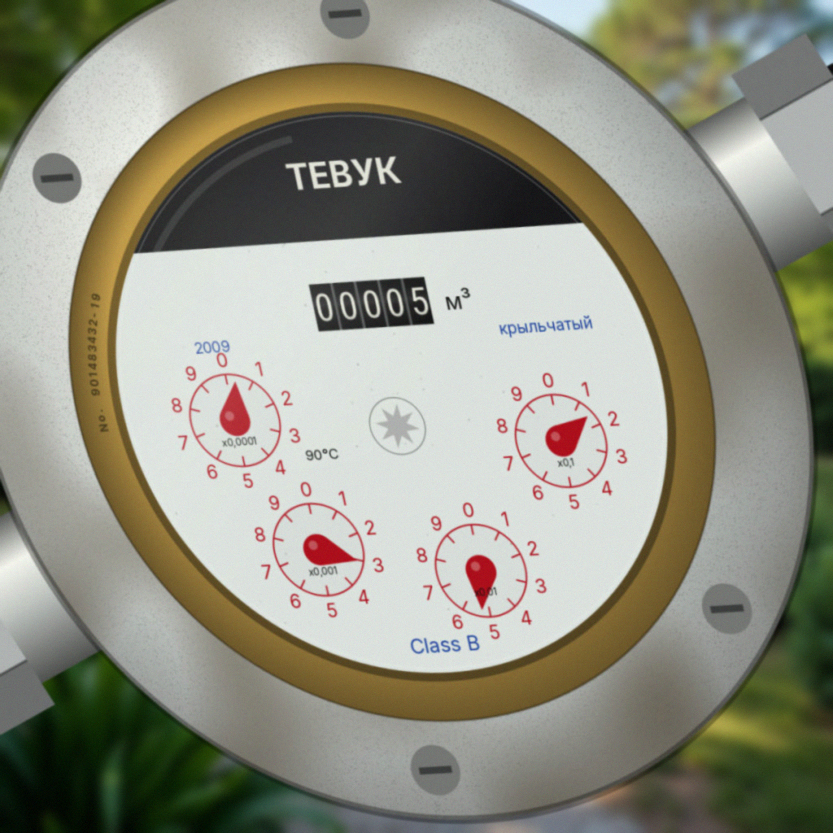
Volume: 5.1530 m³
